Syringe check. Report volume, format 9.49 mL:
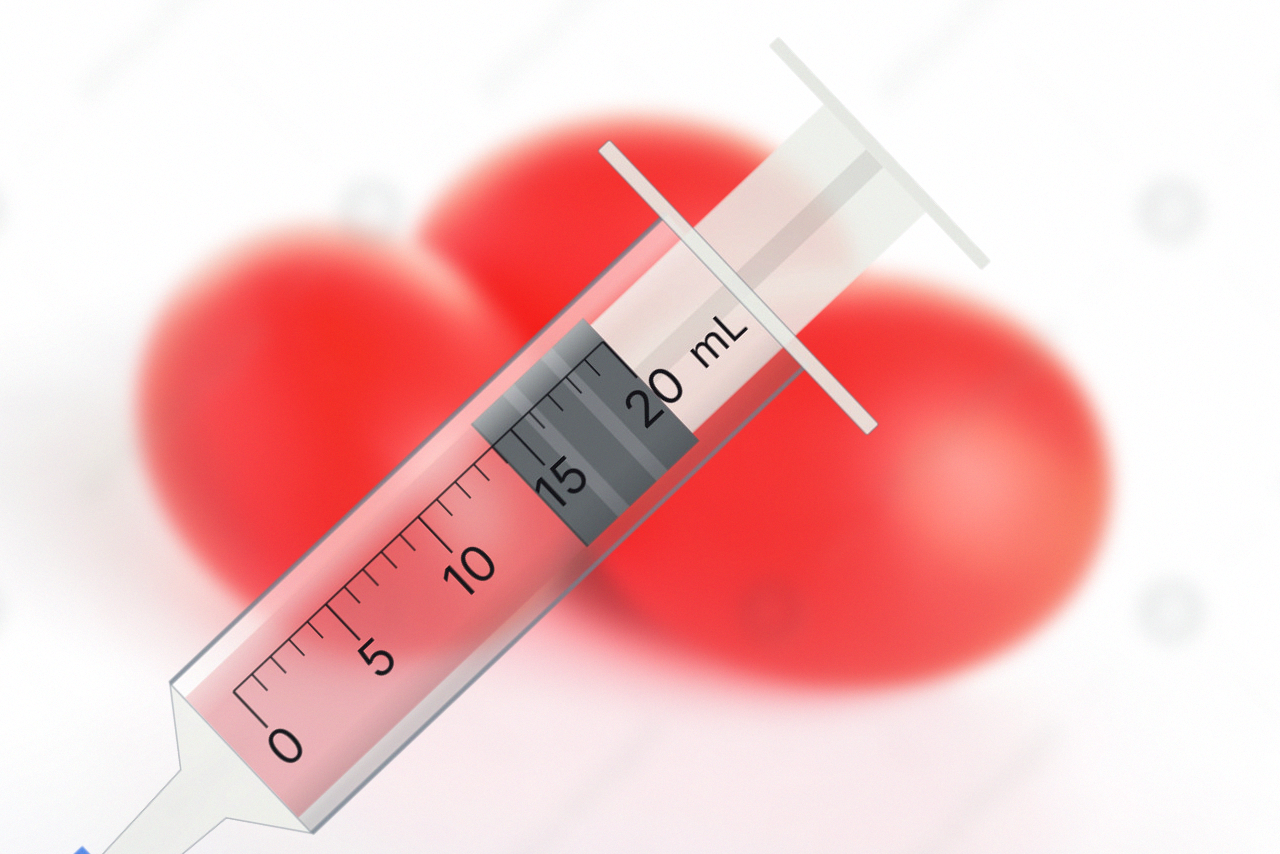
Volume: 14 mL
